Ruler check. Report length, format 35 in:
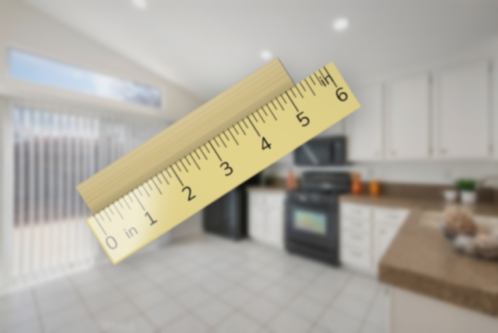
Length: 5.25 in
